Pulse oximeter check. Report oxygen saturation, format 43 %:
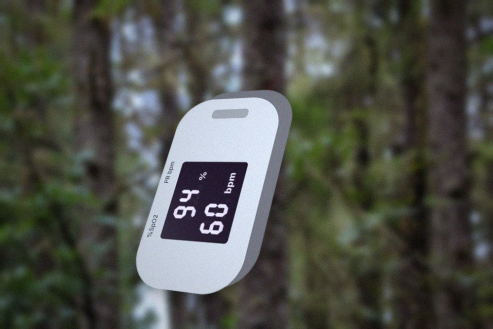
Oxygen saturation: 94 %
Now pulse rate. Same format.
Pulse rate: 60 bpm
